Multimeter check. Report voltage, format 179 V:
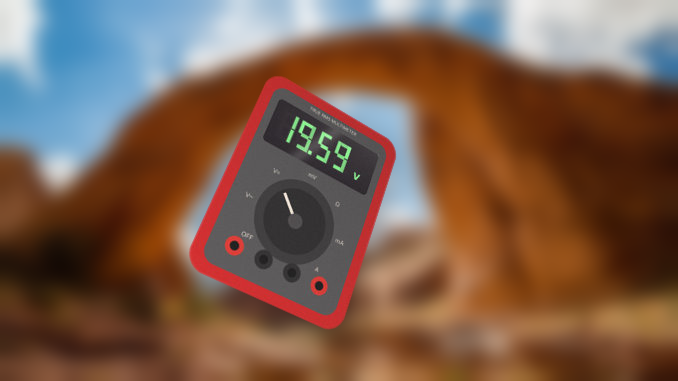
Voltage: 19.59 V
